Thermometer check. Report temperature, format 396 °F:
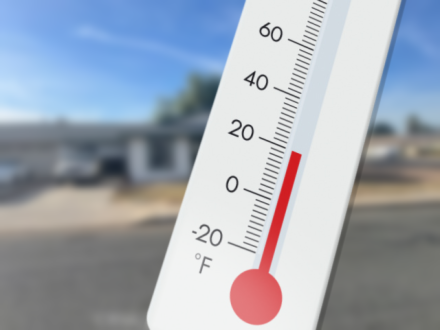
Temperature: 20 °F
